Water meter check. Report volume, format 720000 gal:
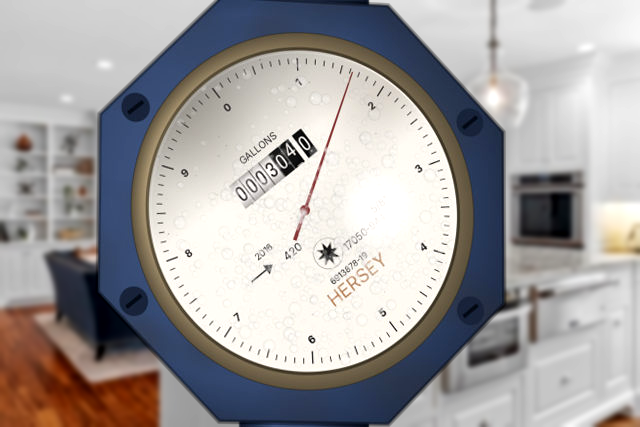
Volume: 3041.6 gal
